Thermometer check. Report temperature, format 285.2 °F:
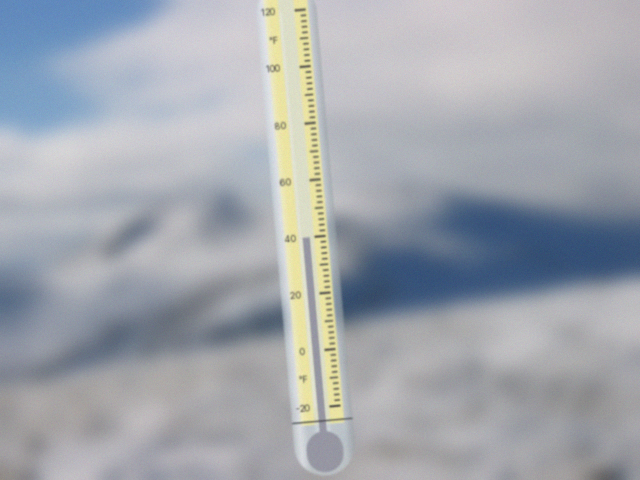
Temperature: 40 °F
